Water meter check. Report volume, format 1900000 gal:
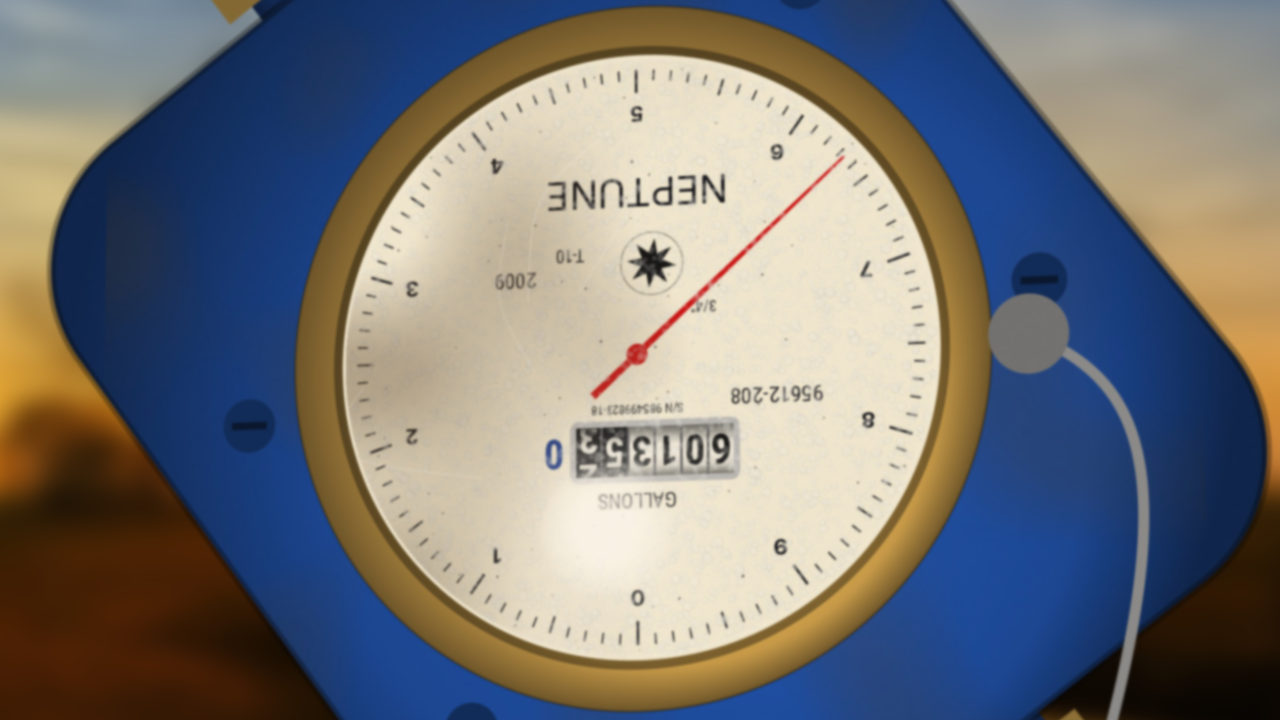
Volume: 6013526.3 gal
